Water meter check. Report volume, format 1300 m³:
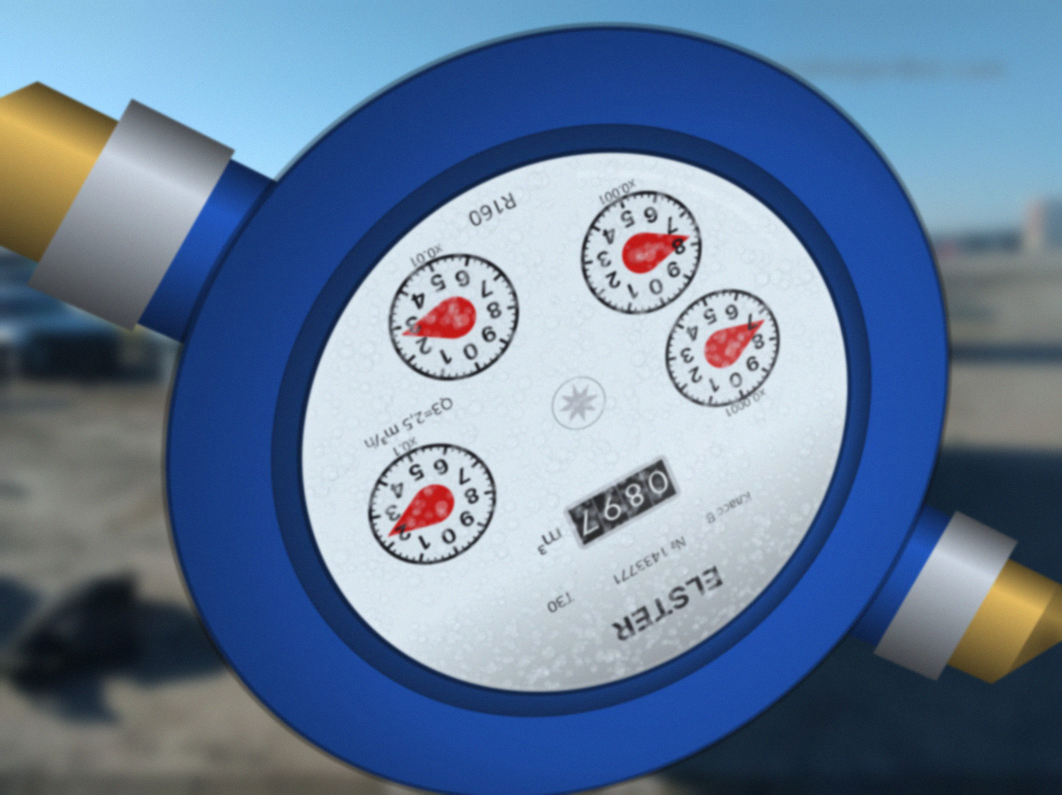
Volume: 897.2277 m³
